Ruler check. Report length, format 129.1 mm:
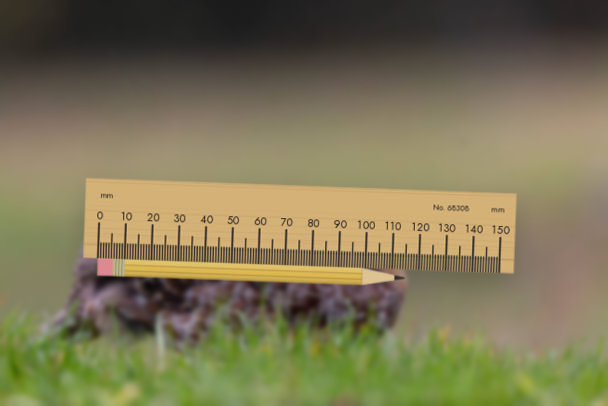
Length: 115 mm
